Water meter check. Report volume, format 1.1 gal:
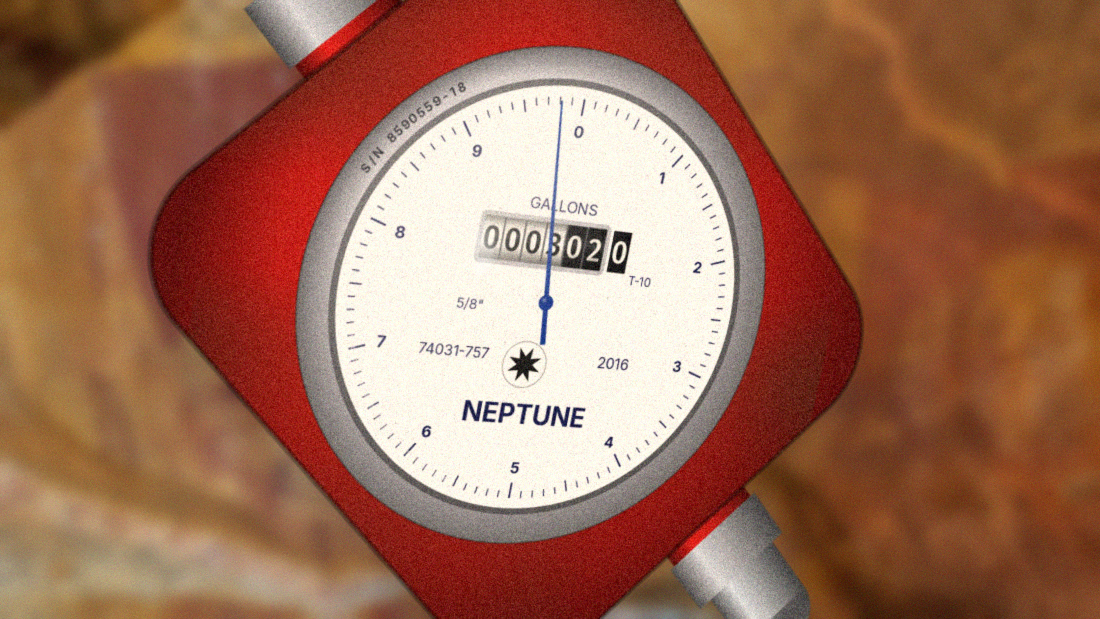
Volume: 3019.8 gal
